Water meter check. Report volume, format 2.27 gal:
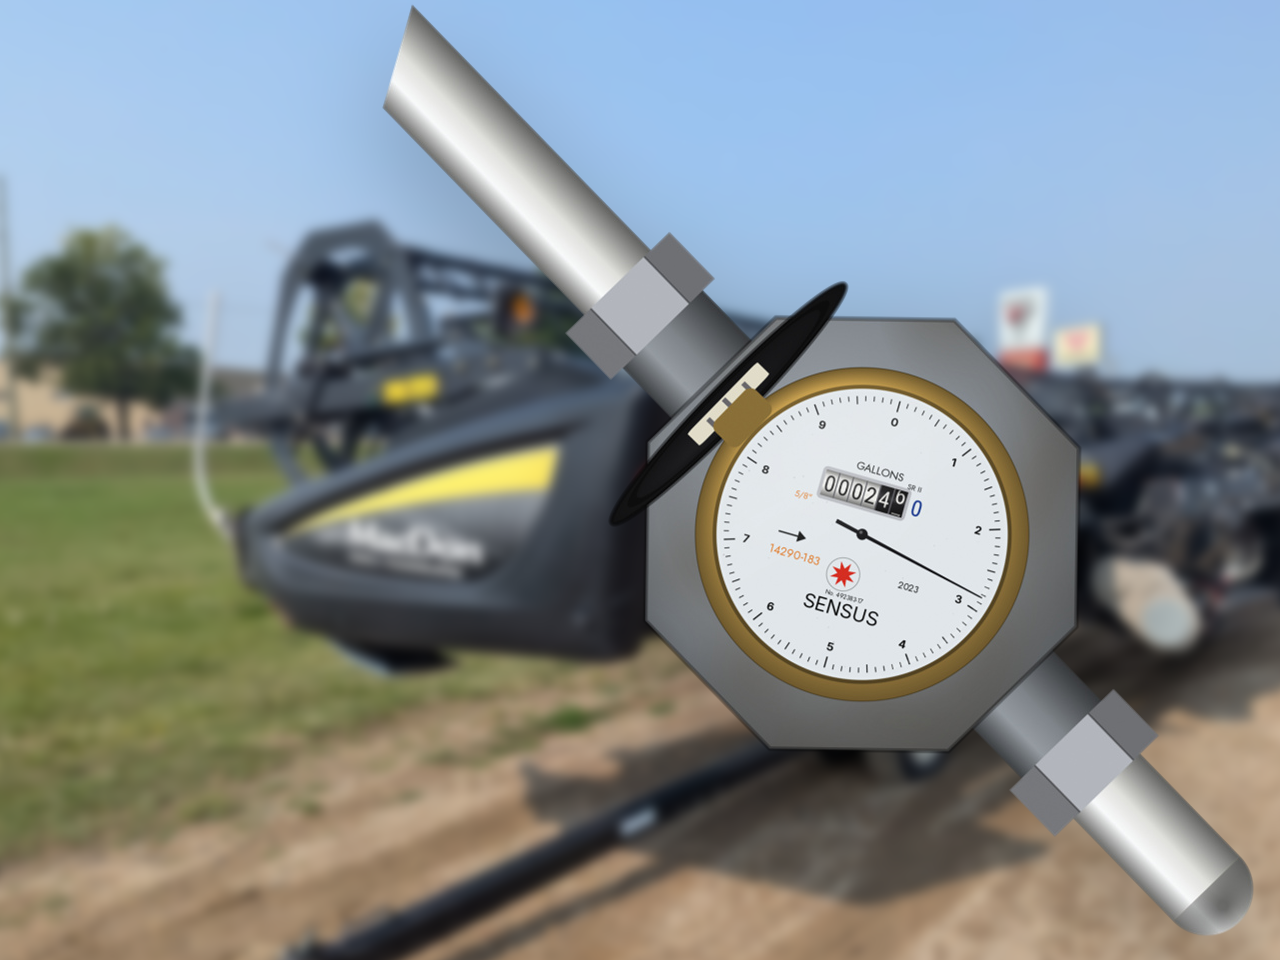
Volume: 2462.8 gal
